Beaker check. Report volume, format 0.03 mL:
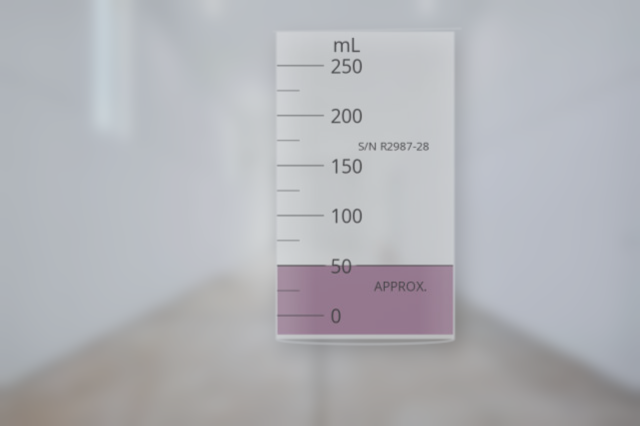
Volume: 50 mL
